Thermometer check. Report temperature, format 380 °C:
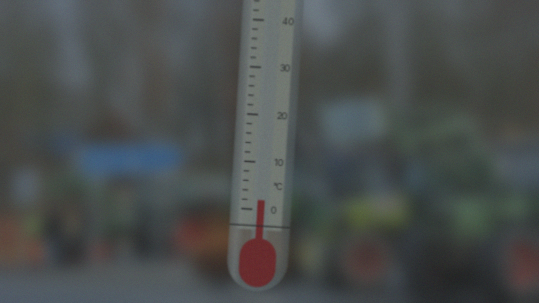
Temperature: 2 °C
